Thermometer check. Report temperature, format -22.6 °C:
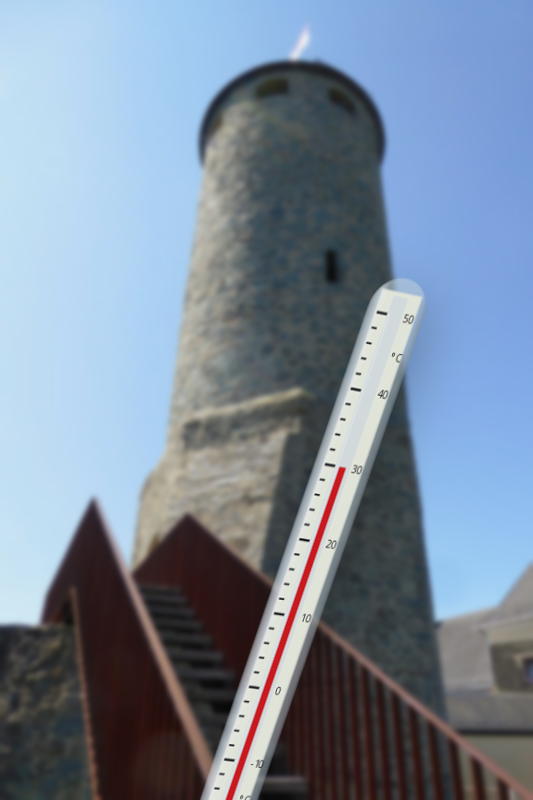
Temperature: 30 °C
